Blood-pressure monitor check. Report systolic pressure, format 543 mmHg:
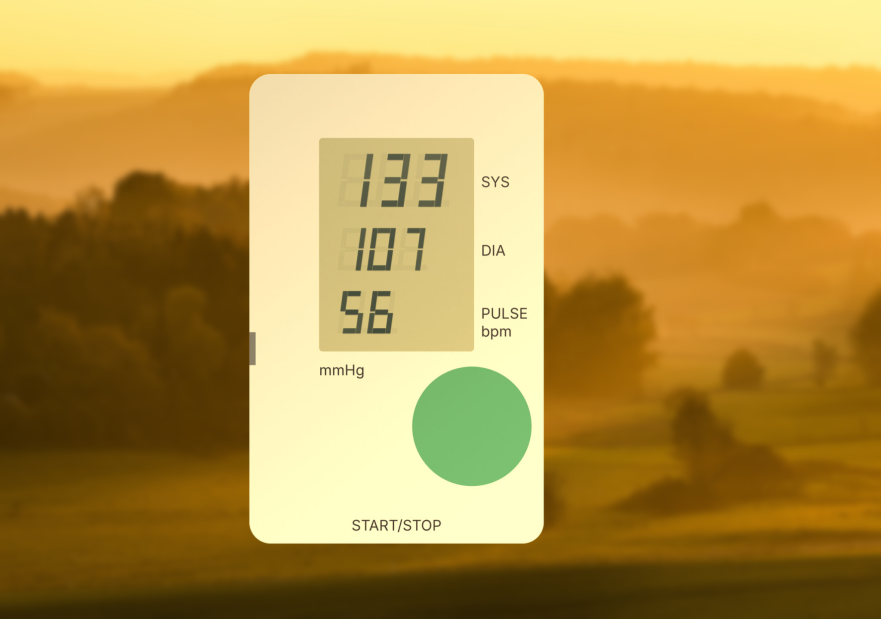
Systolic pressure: 133 mmHg
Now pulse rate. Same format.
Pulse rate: 56 bpm
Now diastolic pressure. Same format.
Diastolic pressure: 107 mmHg
